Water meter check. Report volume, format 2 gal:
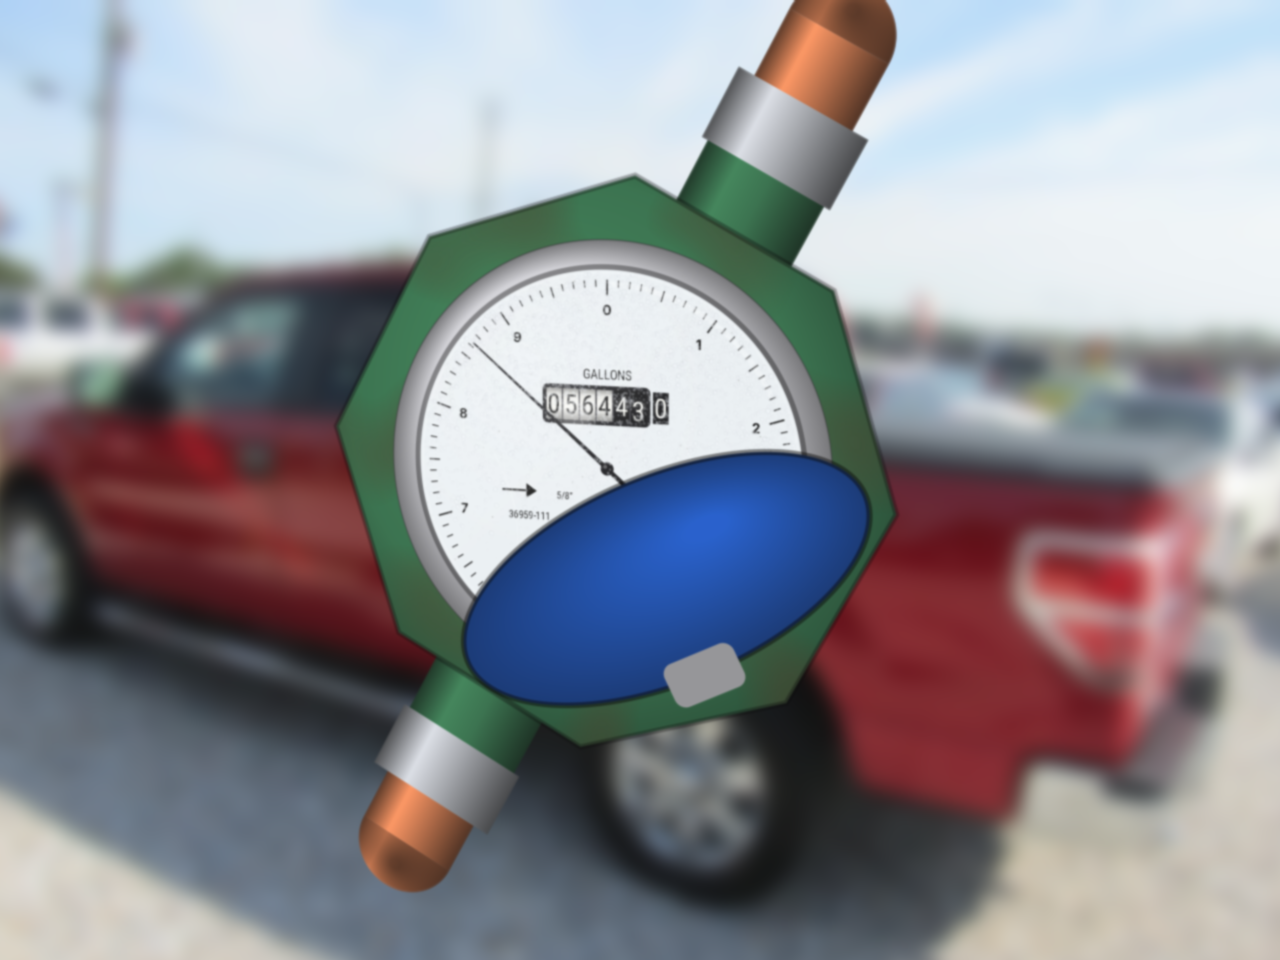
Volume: 564428.6 gal
